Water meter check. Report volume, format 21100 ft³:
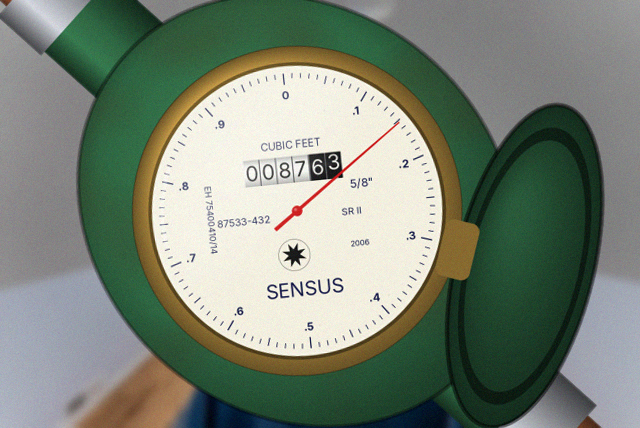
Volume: 8763.15 ft³
